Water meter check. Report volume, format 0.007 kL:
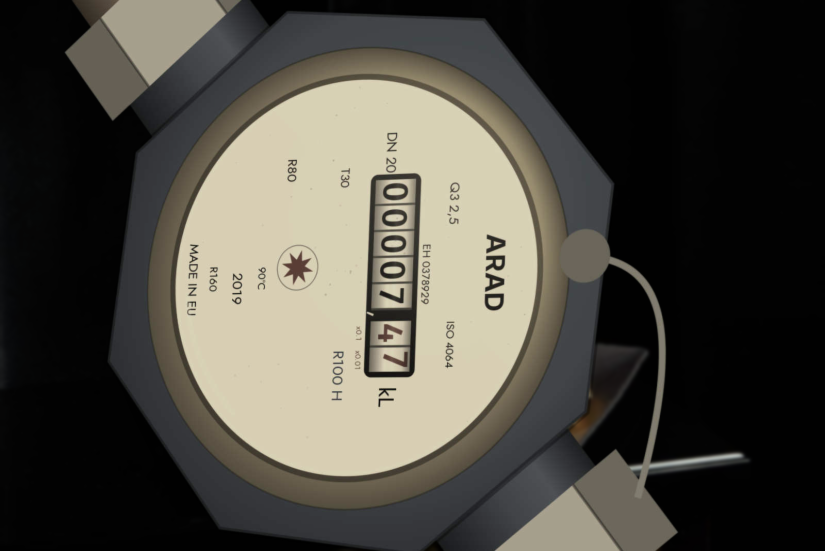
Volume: 7.47 kL
